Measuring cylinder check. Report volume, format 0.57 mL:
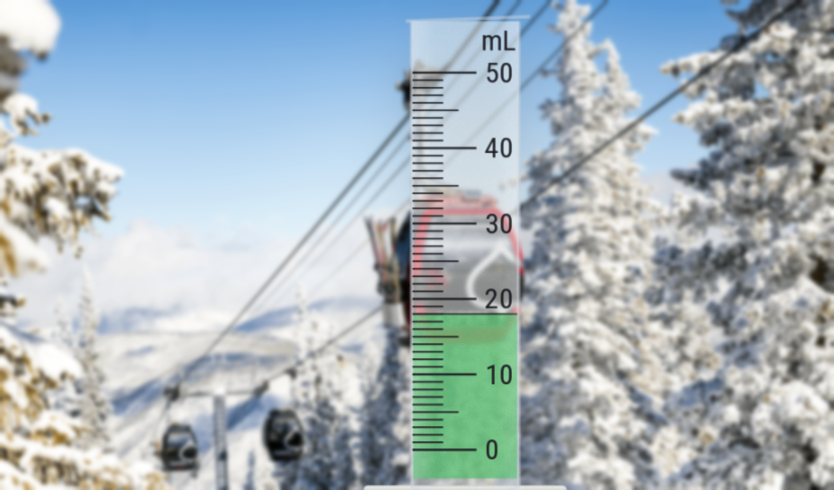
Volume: 18 mL
